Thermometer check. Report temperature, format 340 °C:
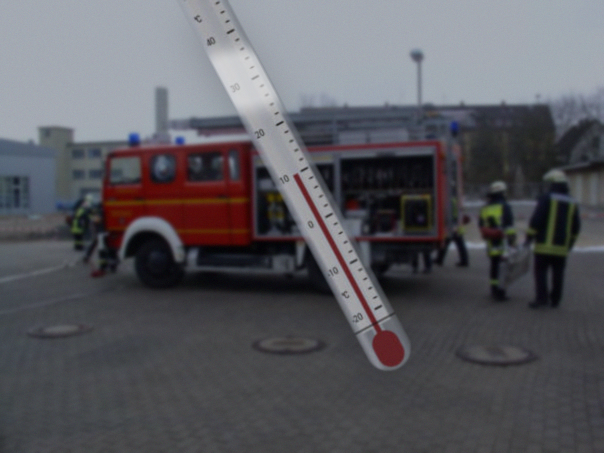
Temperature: 10 °C
